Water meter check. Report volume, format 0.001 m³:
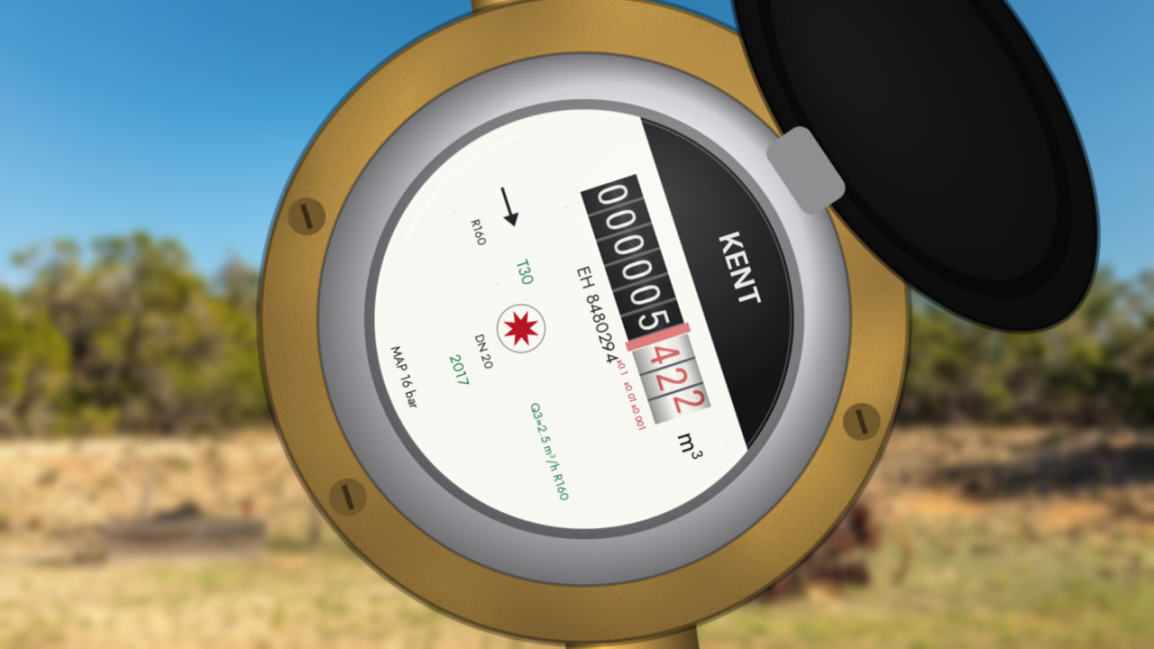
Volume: 5.422 m³
